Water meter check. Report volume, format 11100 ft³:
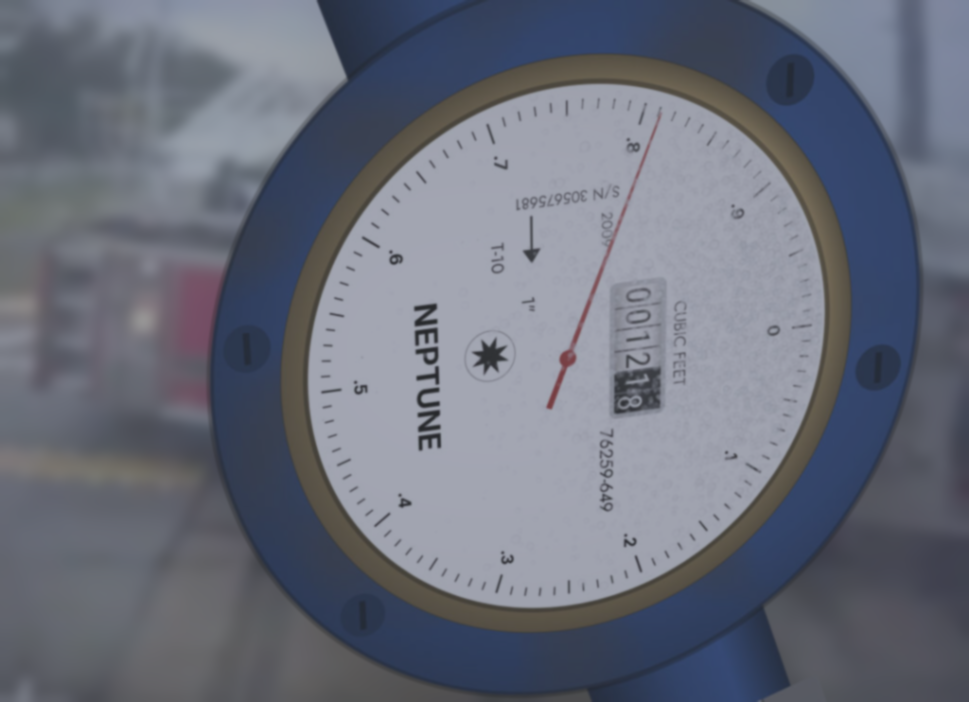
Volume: 1217.81 ft³
